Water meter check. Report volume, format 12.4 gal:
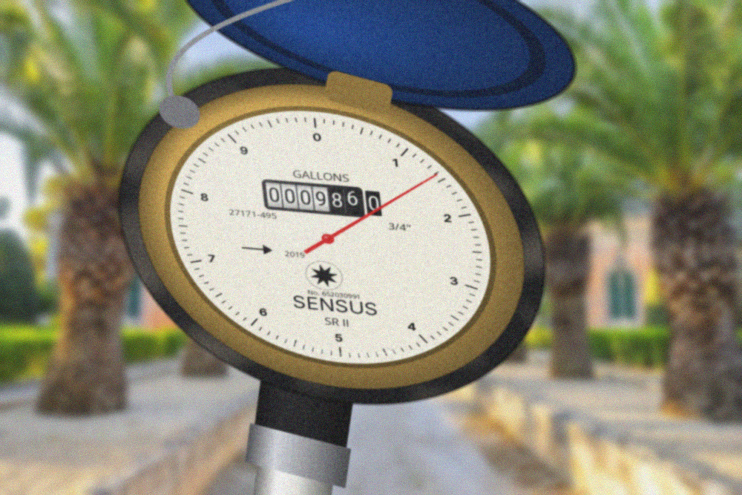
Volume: 9861.4 gal
